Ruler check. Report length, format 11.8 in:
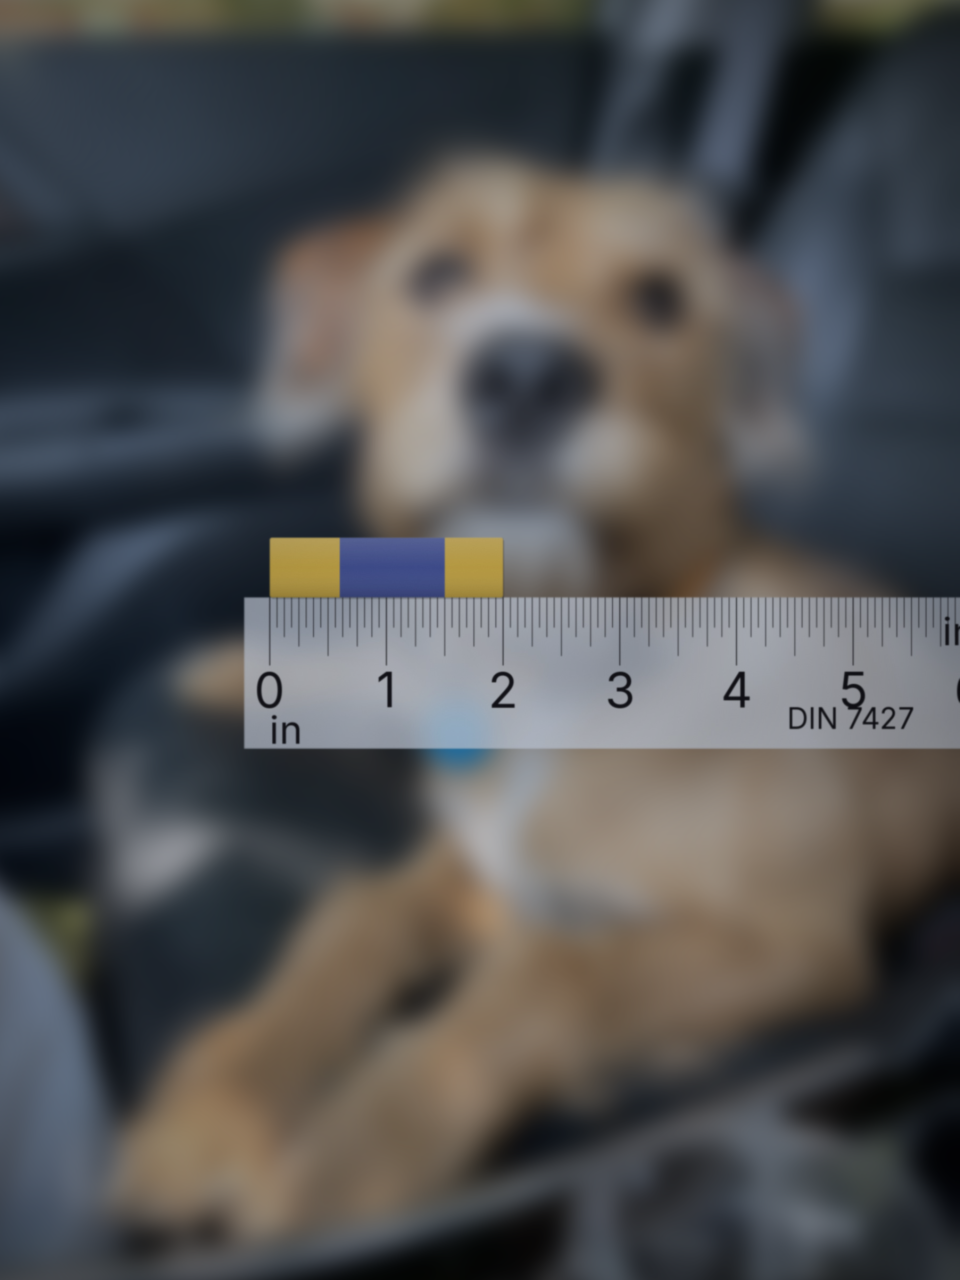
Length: 2 in
